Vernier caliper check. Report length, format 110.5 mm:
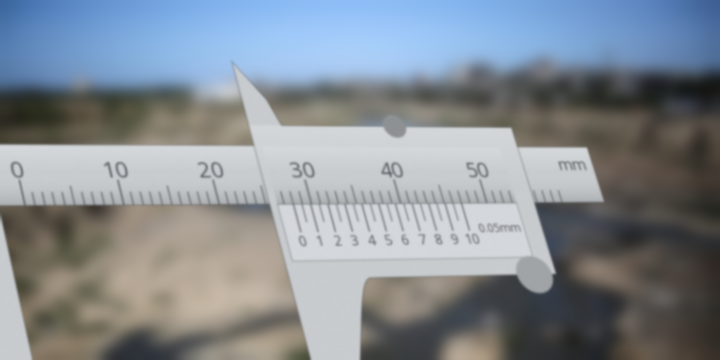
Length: 28.0 mm
